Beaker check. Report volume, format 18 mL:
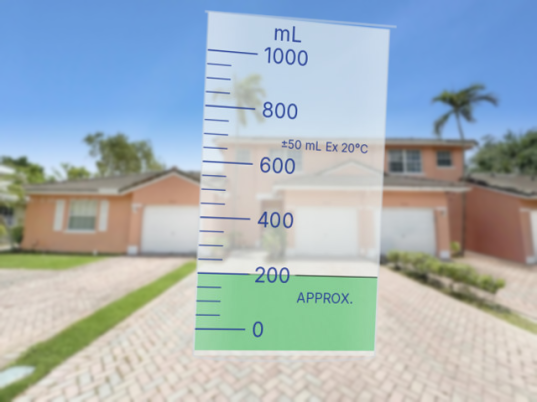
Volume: 200 mL
